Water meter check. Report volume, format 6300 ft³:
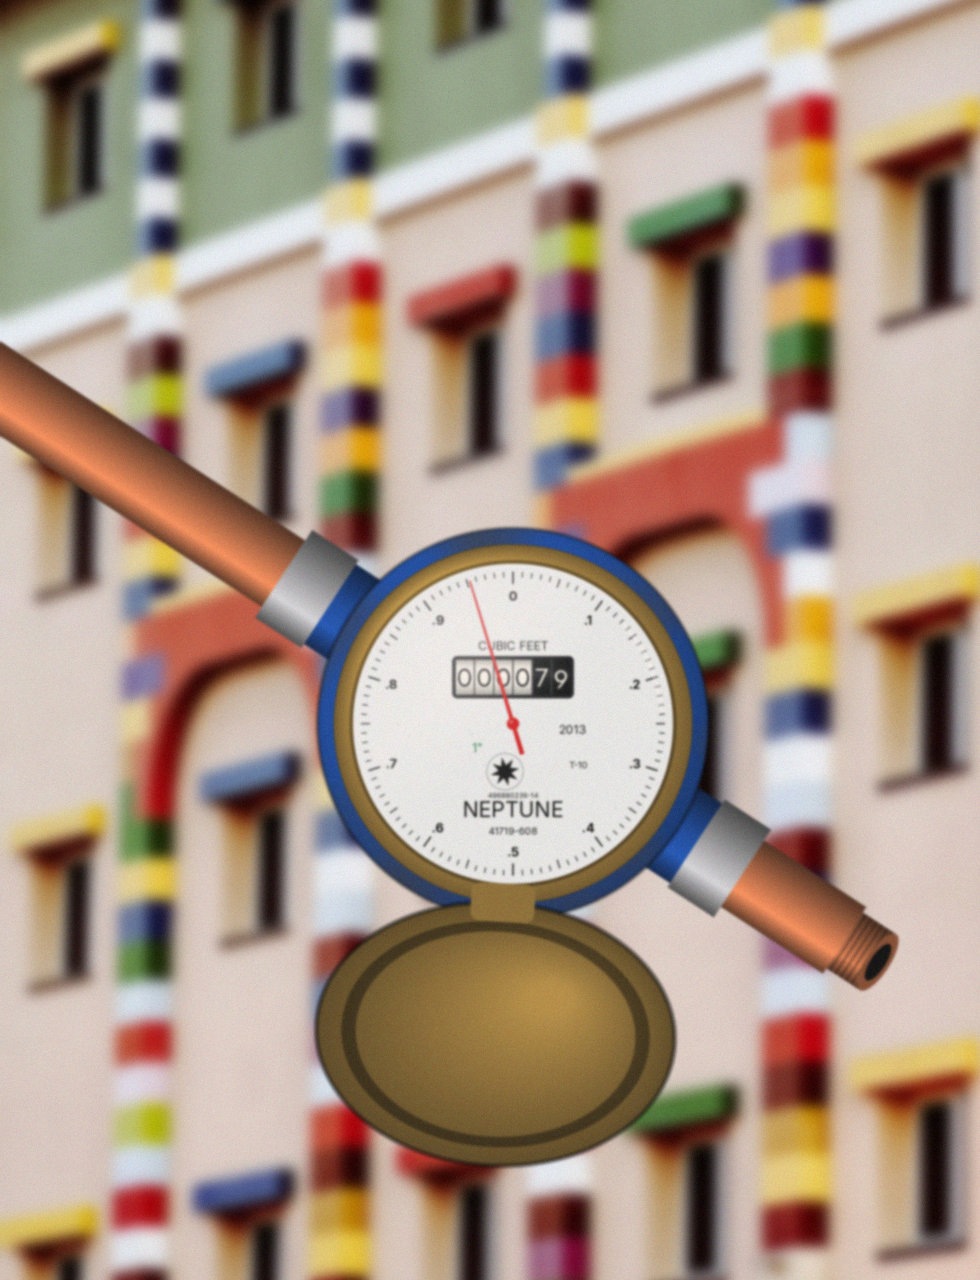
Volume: 78.95 ft³
